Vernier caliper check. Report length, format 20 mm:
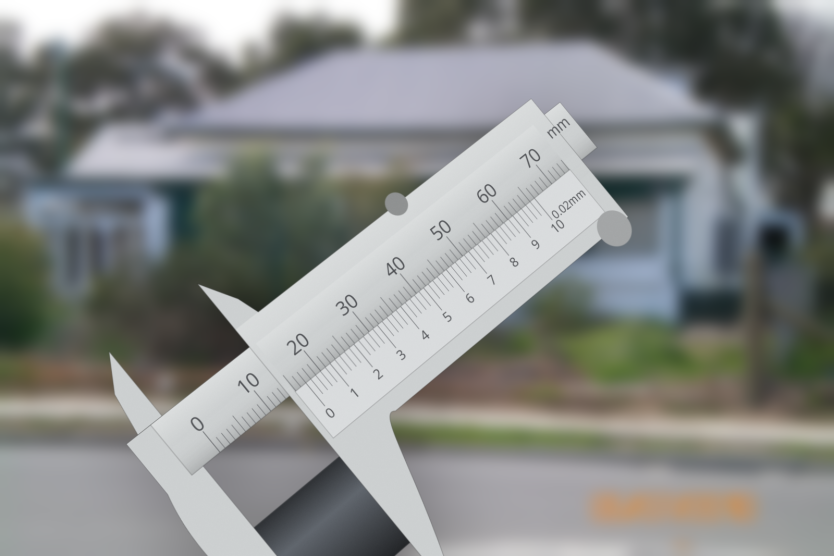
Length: 17.0 mm
